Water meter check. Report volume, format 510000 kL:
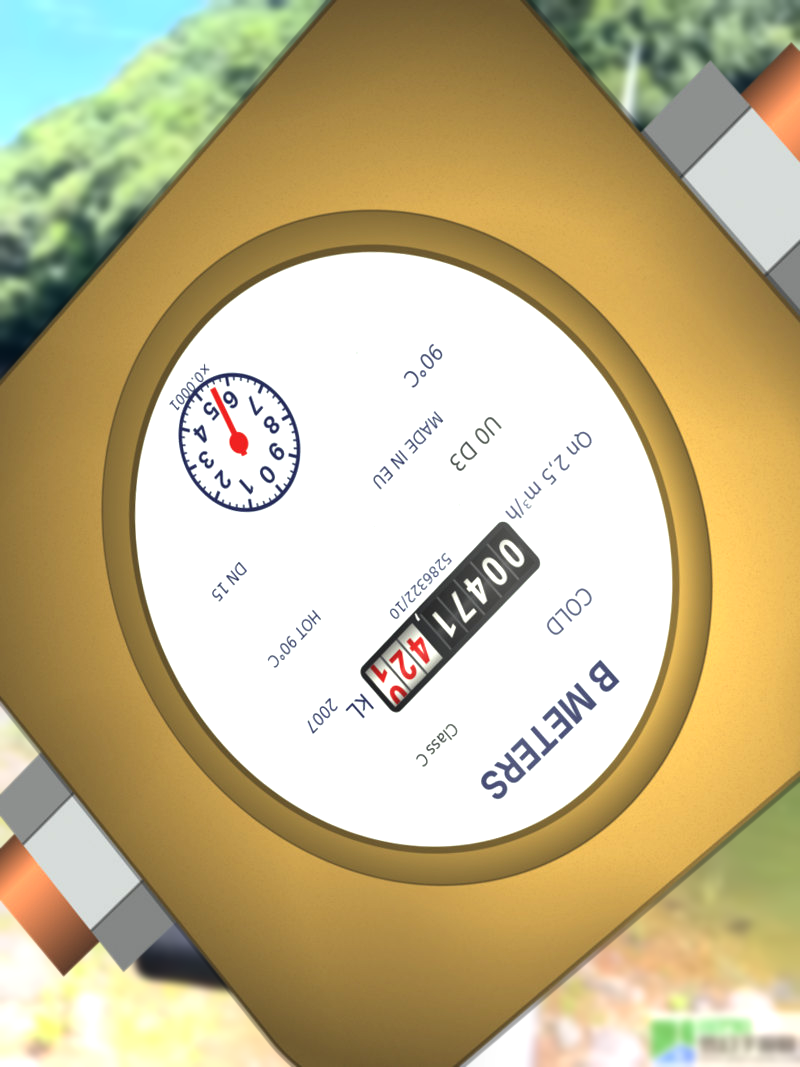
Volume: 471.4205 kL
